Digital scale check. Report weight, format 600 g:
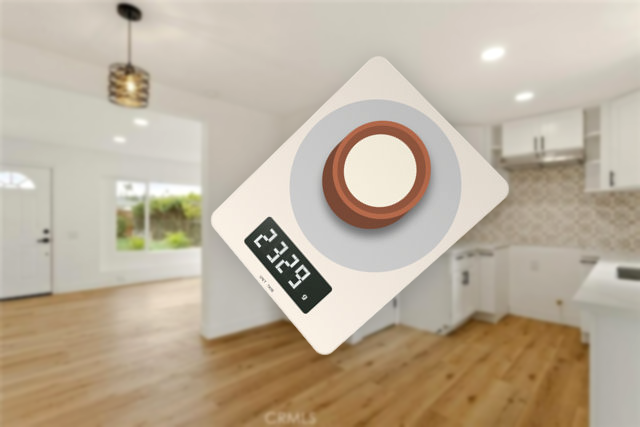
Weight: 2329 g
